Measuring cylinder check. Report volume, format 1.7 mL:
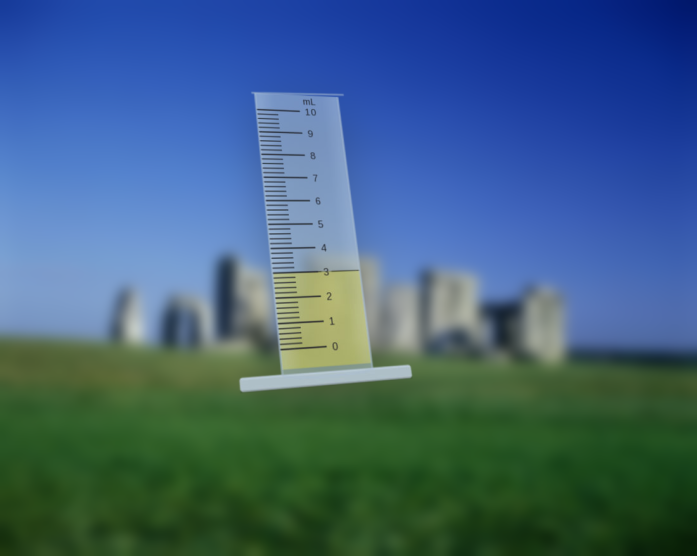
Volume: 3 mL
